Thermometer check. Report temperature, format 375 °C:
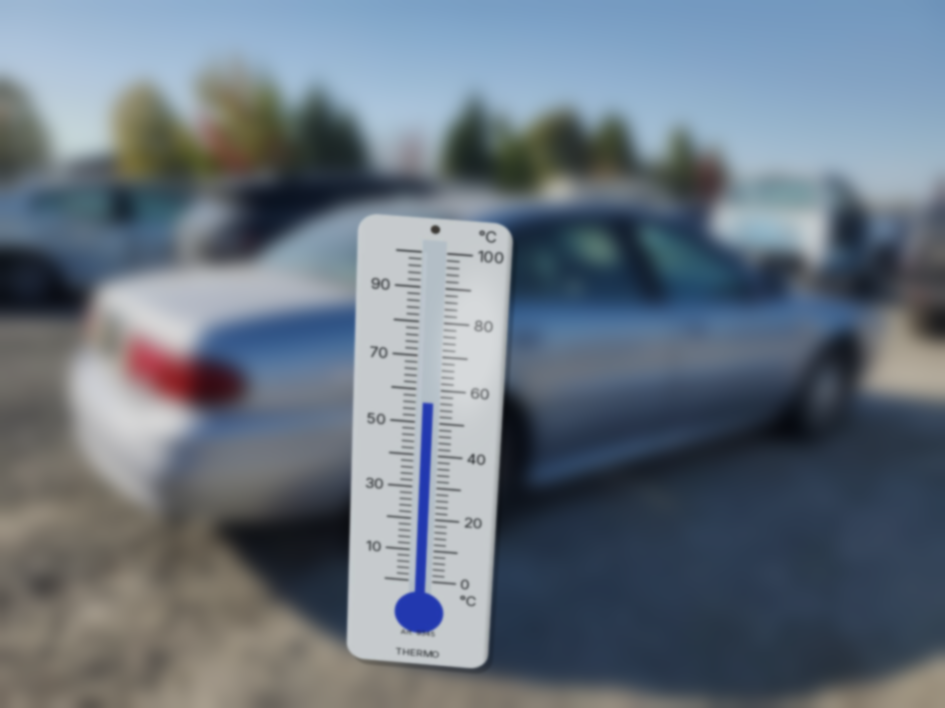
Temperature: 56 °C
